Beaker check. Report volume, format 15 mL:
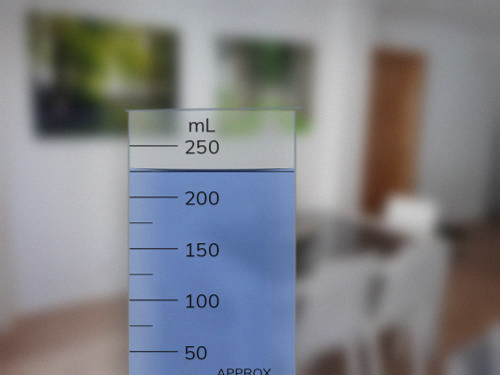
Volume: 225 mL
